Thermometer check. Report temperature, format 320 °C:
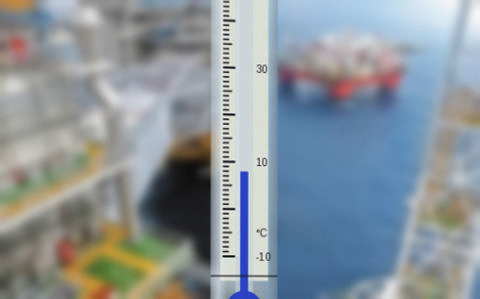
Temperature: 8 °C
